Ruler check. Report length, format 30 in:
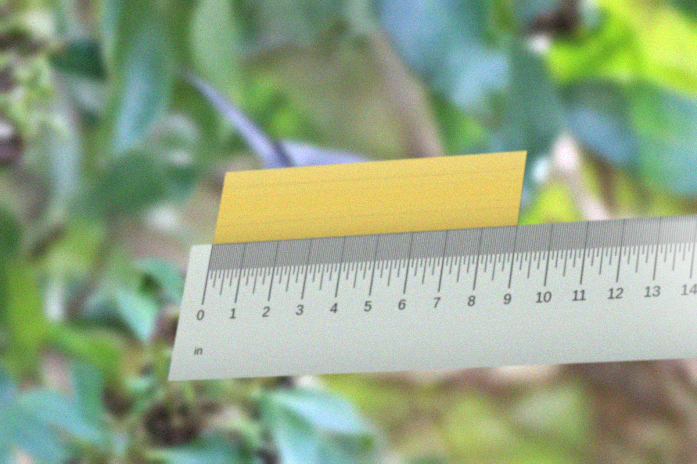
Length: 9 in
